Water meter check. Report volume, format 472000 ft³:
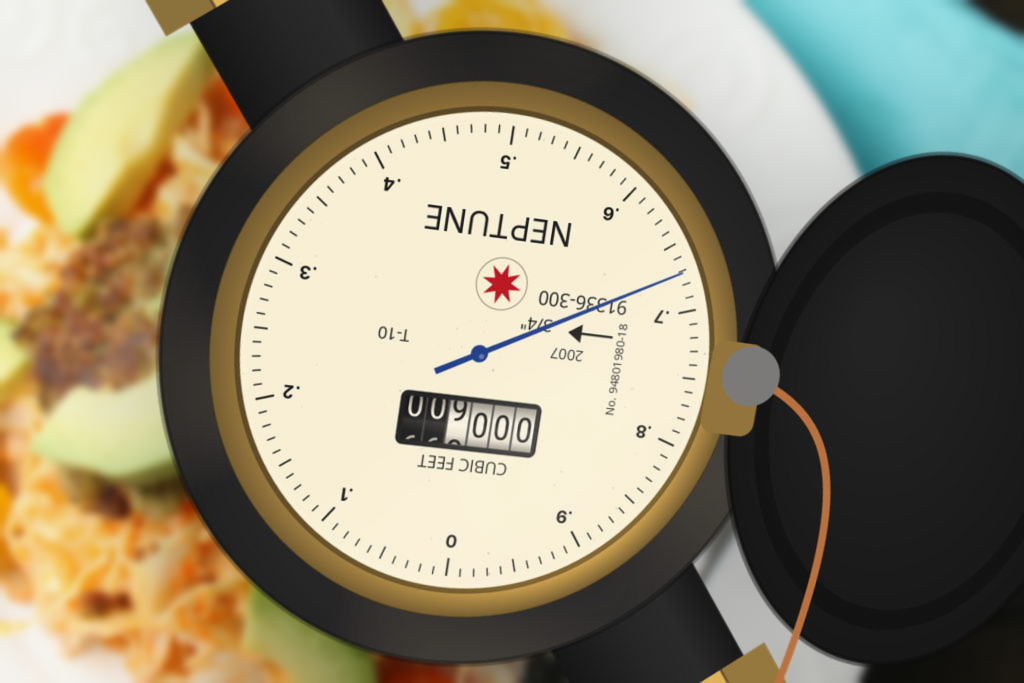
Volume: 599.67 ft³
